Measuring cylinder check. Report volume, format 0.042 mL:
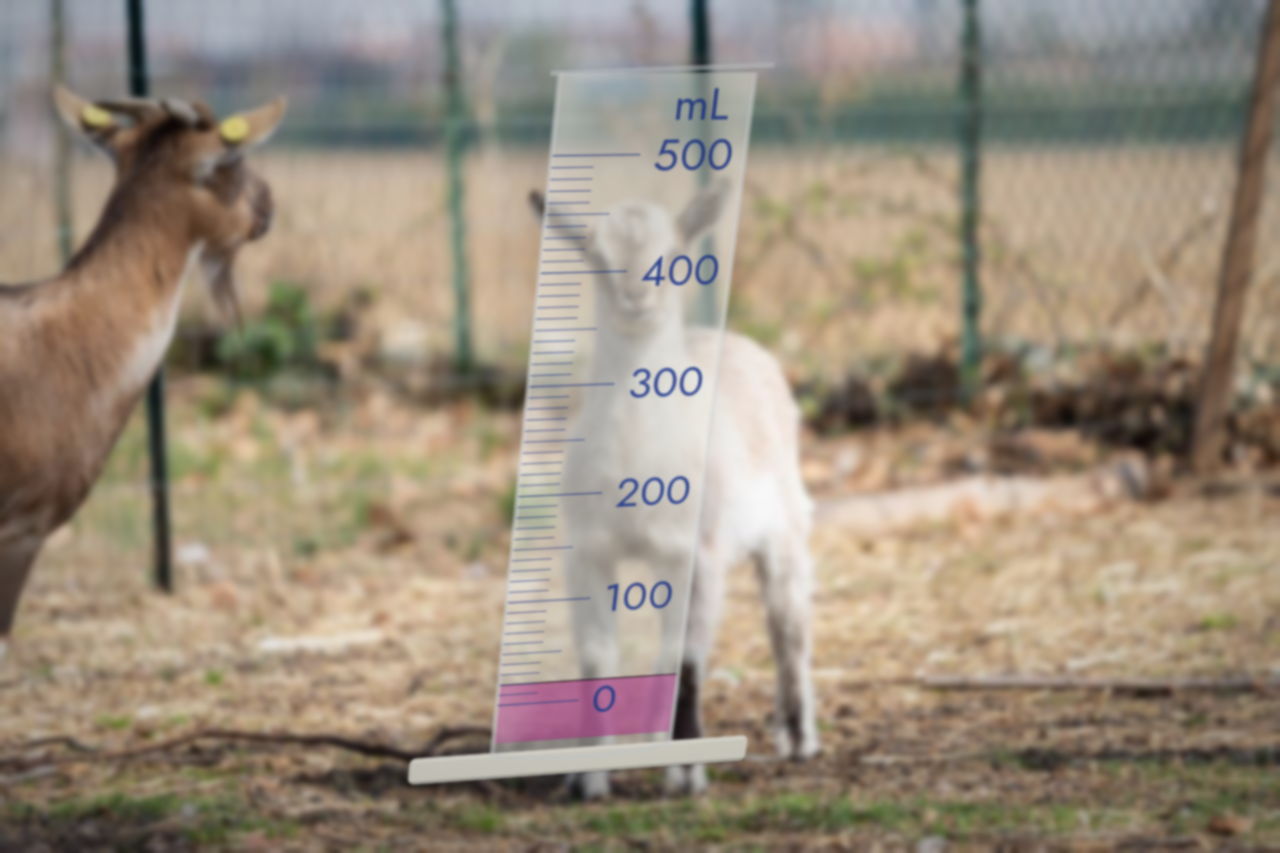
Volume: 20 mL
